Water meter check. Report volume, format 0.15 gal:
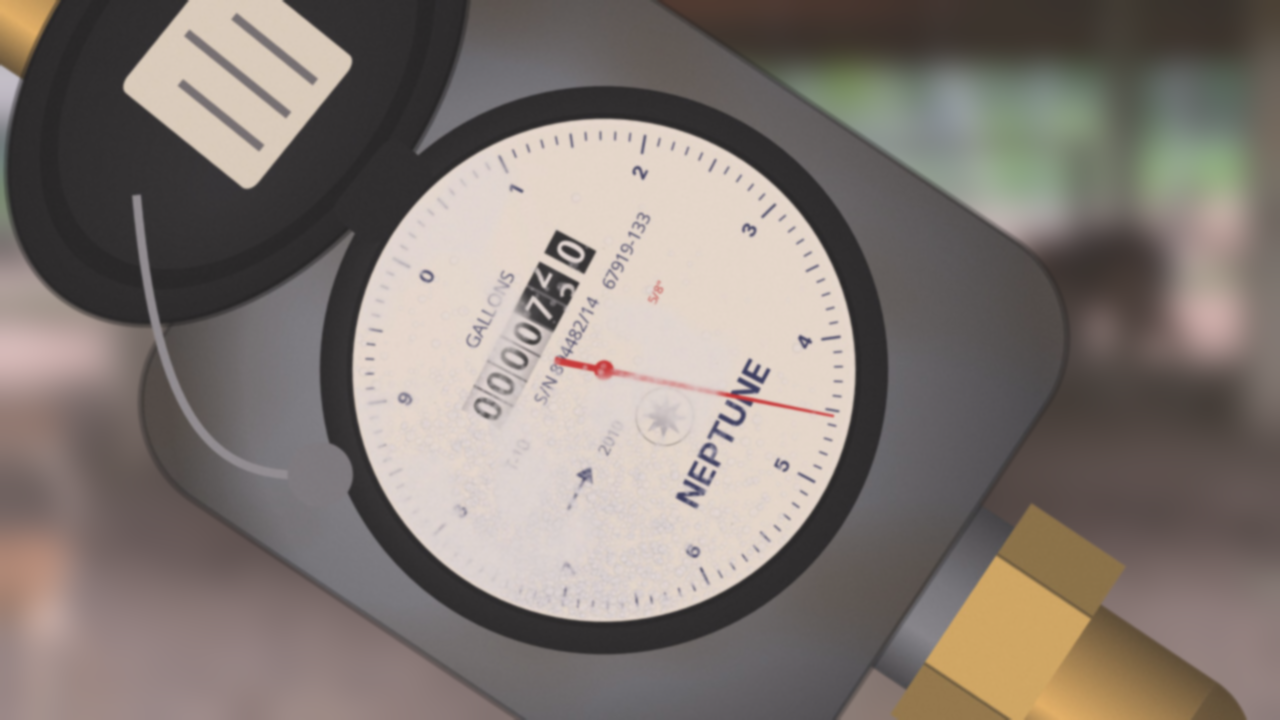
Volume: 724.5 gal
